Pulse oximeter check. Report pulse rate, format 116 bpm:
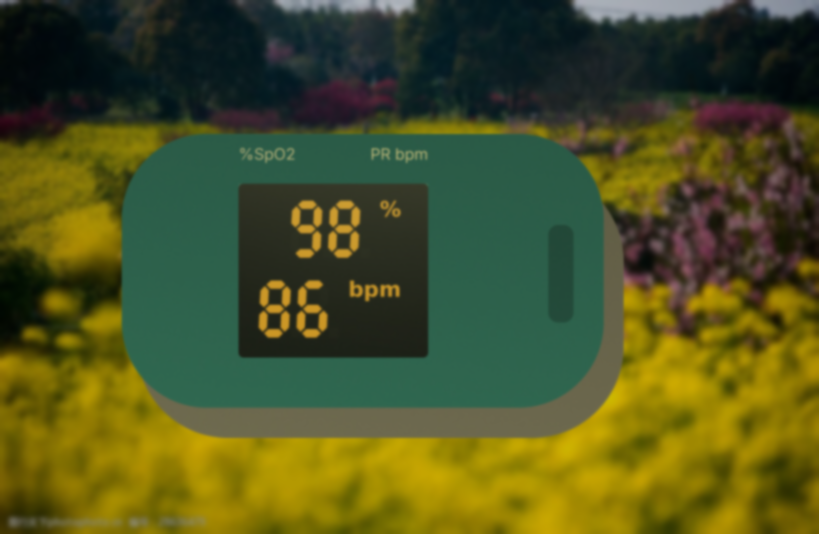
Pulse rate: 86 bpm
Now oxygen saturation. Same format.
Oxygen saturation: 98 %
